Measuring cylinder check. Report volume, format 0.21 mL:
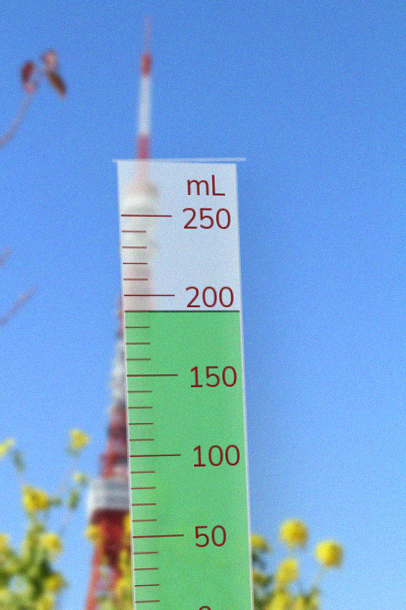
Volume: 190 mL
